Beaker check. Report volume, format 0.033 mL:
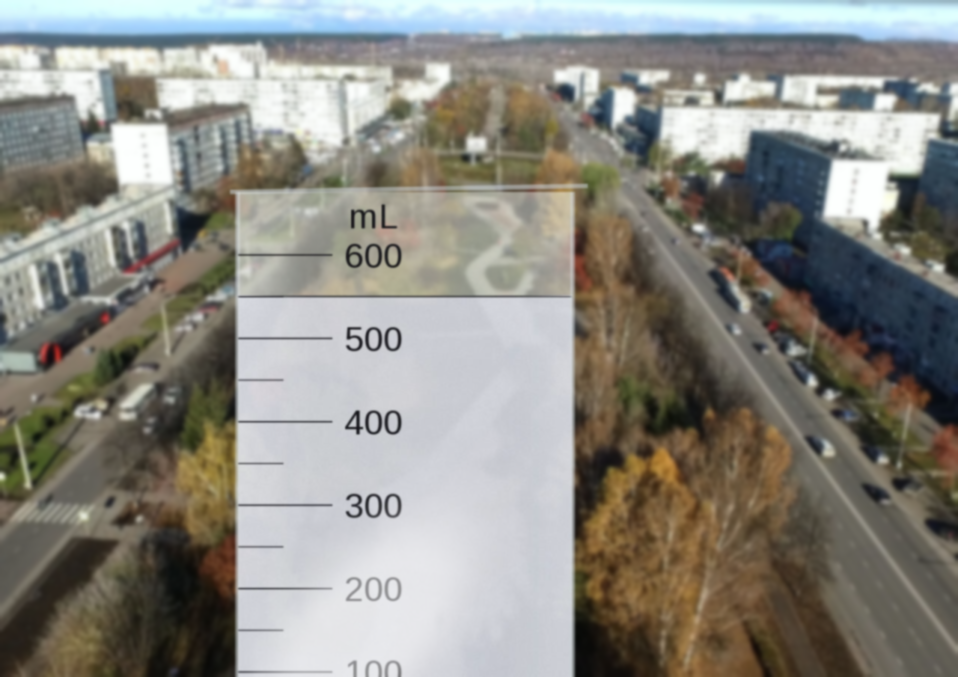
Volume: 550 mL
